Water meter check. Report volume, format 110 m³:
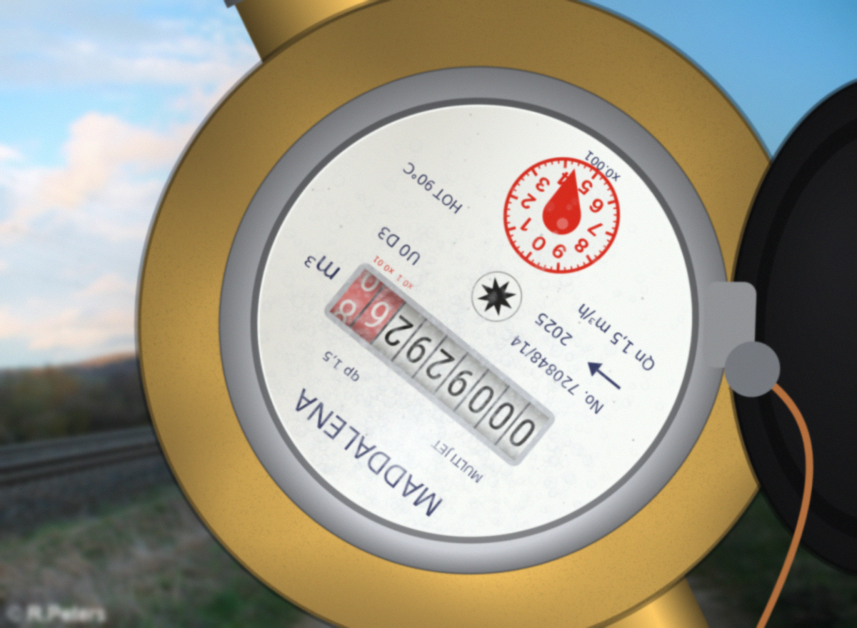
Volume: 9292.684 m³
